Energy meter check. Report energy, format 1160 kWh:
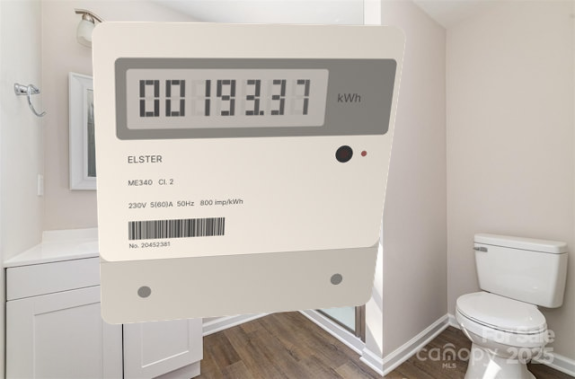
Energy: 193.37 kWh
